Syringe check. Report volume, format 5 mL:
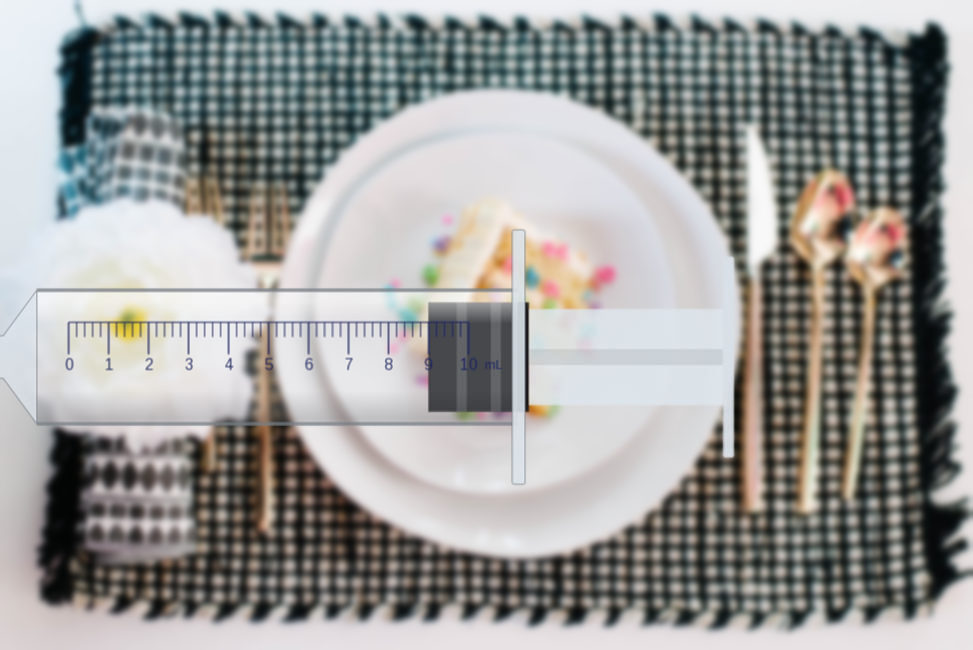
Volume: 9 mL
